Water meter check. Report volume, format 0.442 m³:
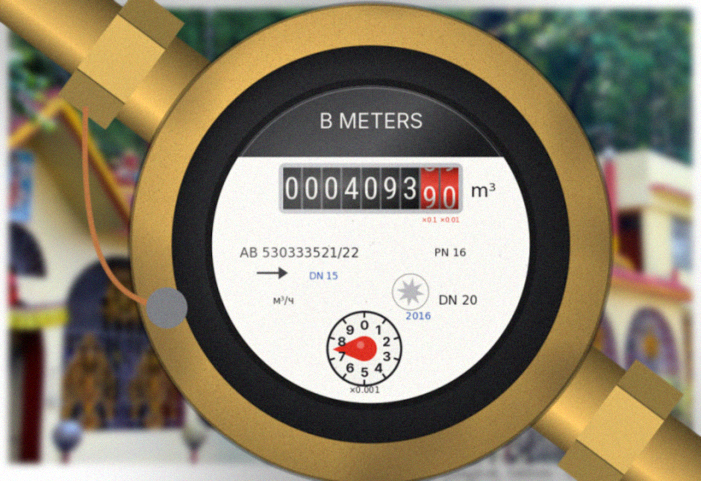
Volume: 4093.897 m³
